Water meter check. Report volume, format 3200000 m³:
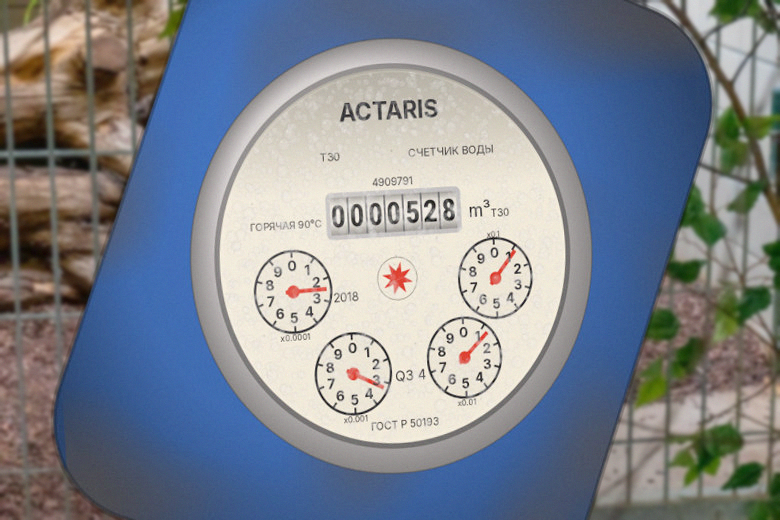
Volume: 528.1132 m³
